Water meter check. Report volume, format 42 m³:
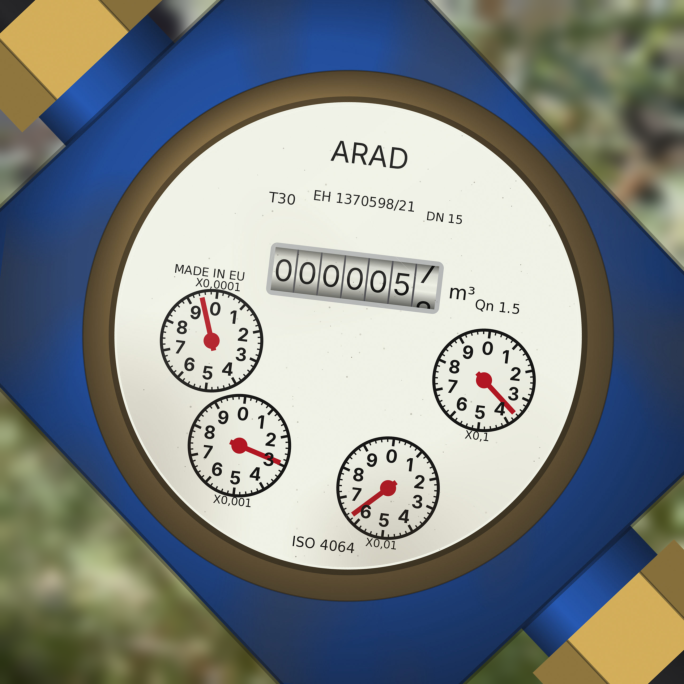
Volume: 57.3629 m³
